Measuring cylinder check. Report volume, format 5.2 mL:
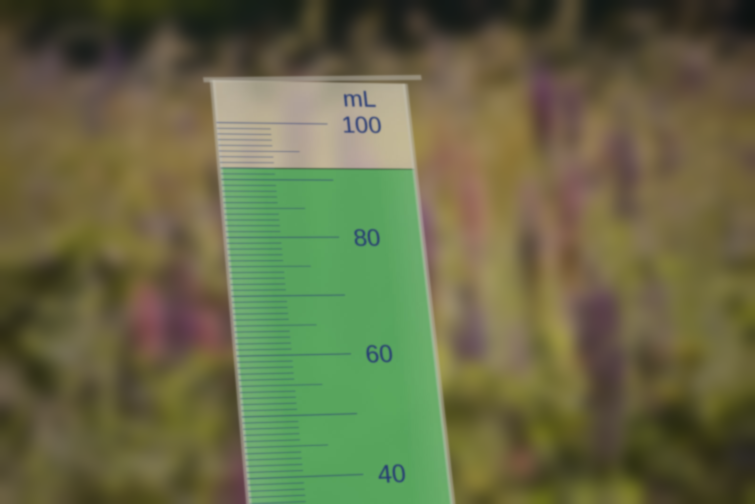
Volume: 92 mL
